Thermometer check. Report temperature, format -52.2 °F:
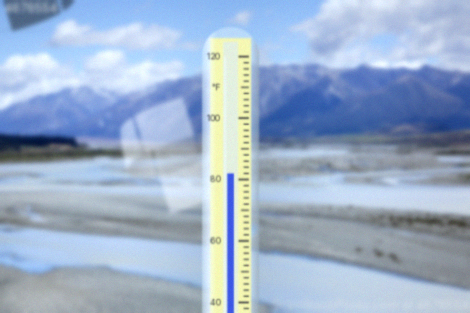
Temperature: 82 °F
